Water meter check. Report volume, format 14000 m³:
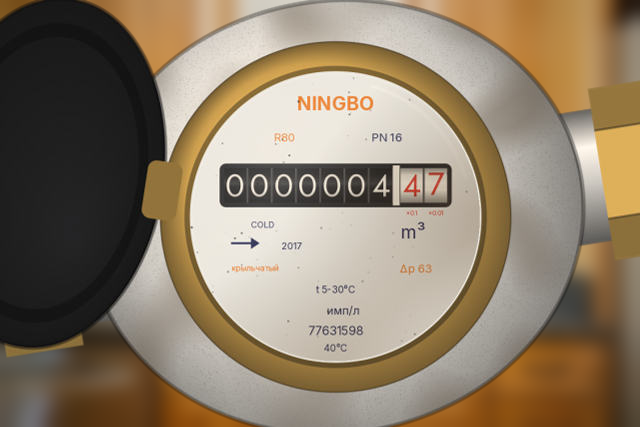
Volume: 4.47 m³
